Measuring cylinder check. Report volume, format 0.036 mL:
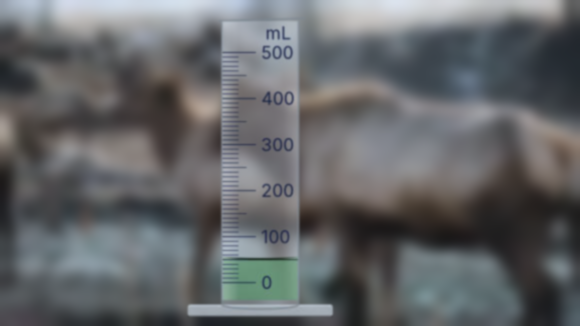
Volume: 50 mL
